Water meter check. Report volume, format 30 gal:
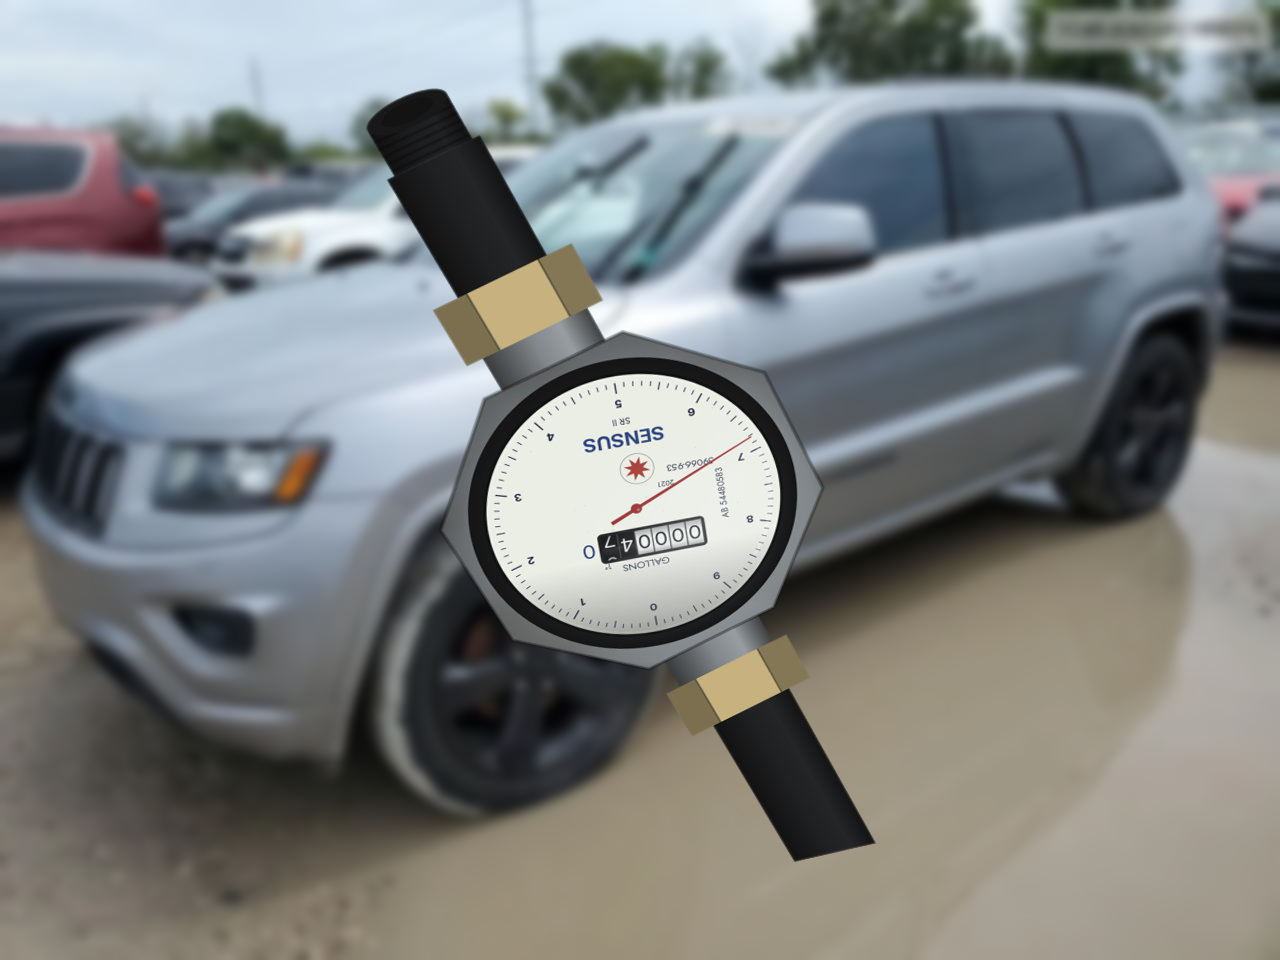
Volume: 466.8 gal
